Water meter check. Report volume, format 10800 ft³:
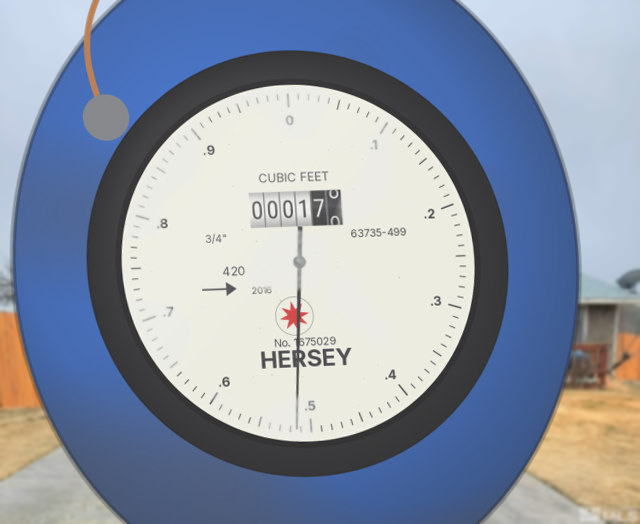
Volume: 178.51 ft³
